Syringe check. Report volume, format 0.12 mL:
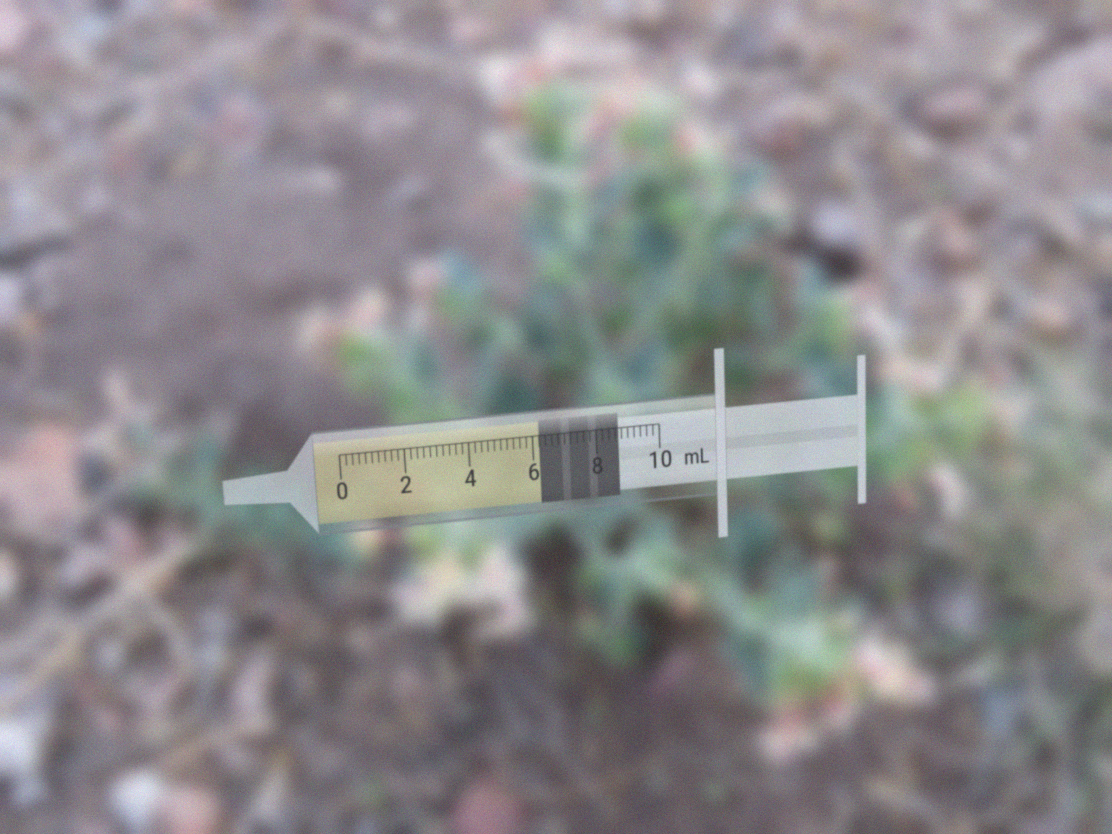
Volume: 6.2 mL
